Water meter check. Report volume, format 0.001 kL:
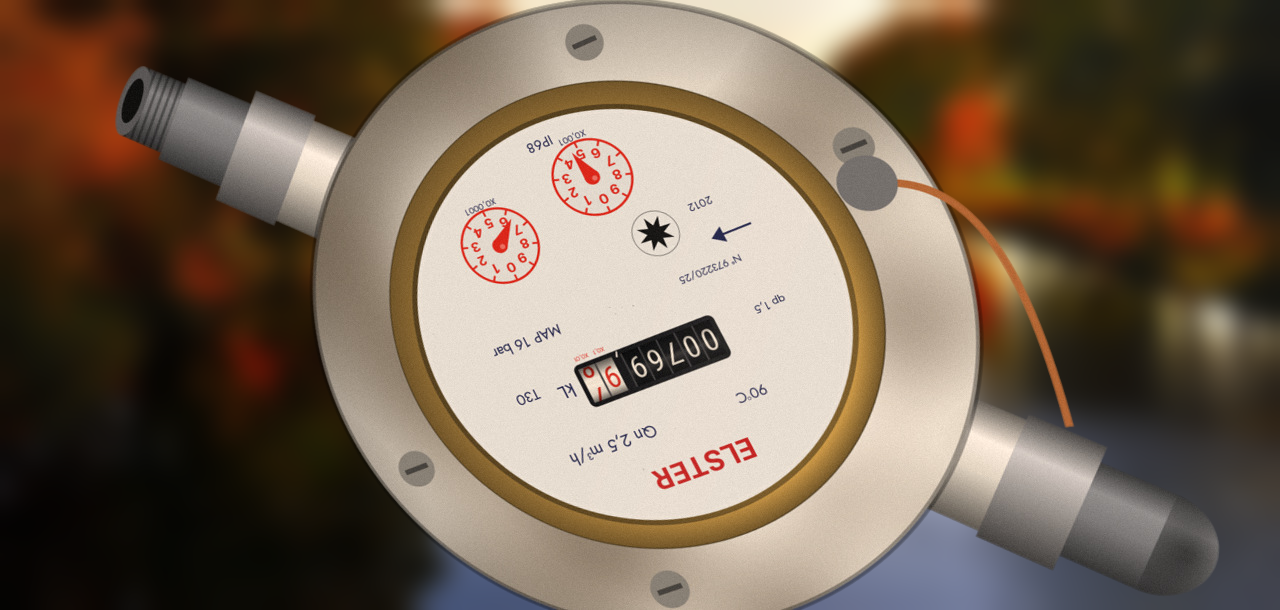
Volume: 769.9746 kL
